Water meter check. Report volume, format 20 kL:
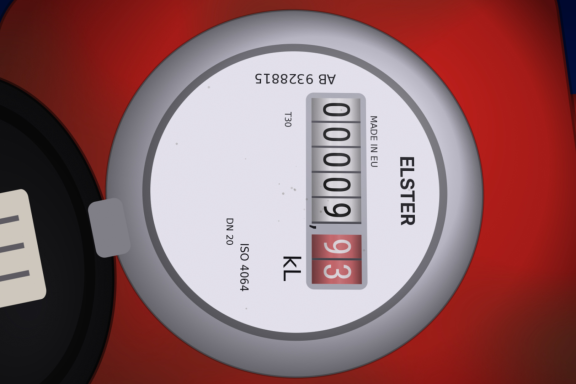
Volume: 9.93 kL
